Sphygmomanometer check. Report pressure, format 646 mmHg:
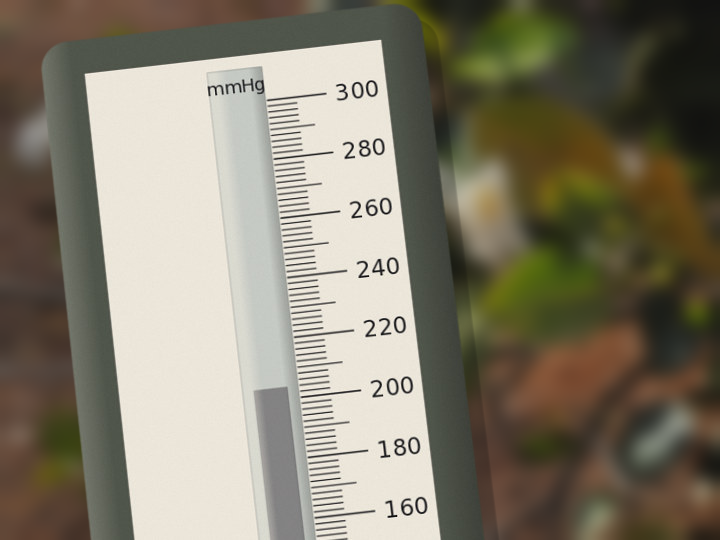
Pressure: 204 mmHg
